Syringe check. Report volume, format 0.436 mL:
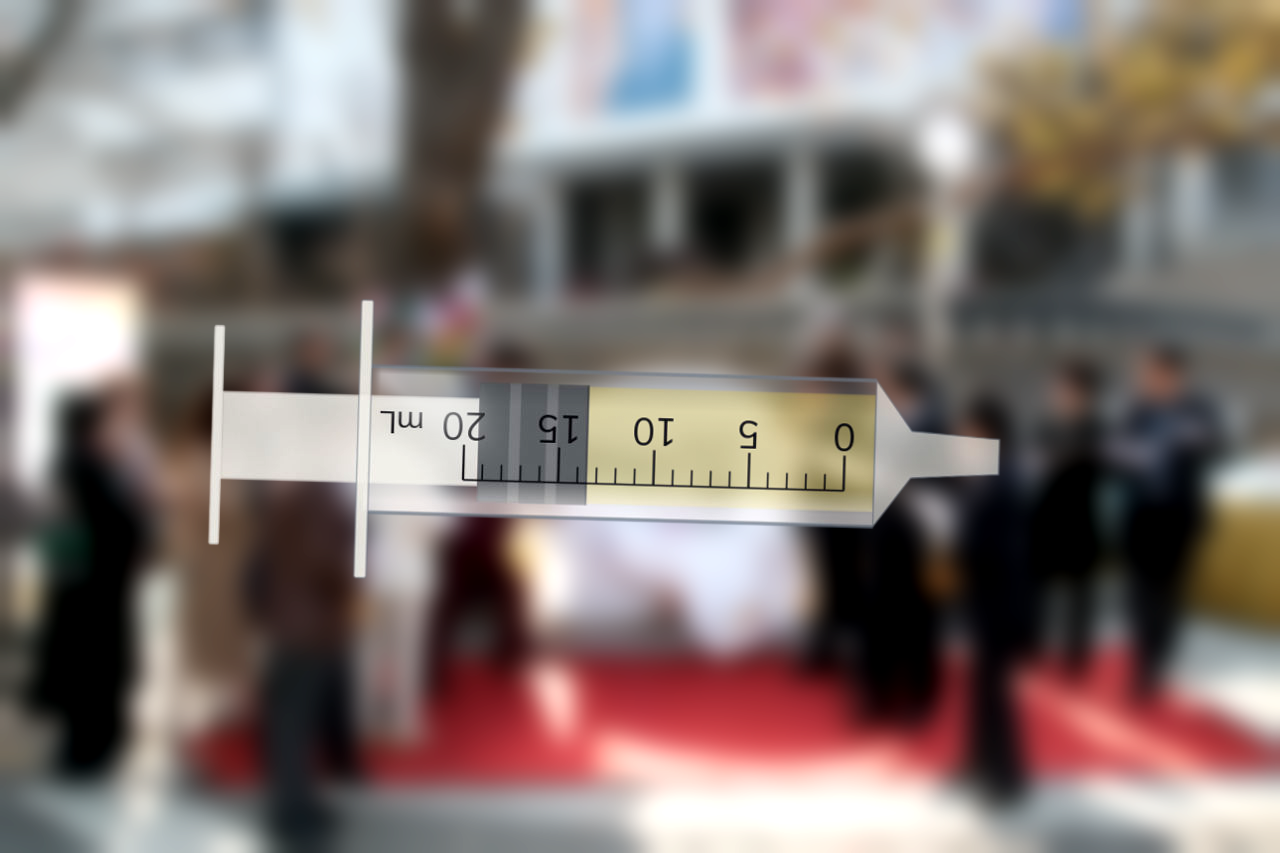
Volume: 13.5 mL
